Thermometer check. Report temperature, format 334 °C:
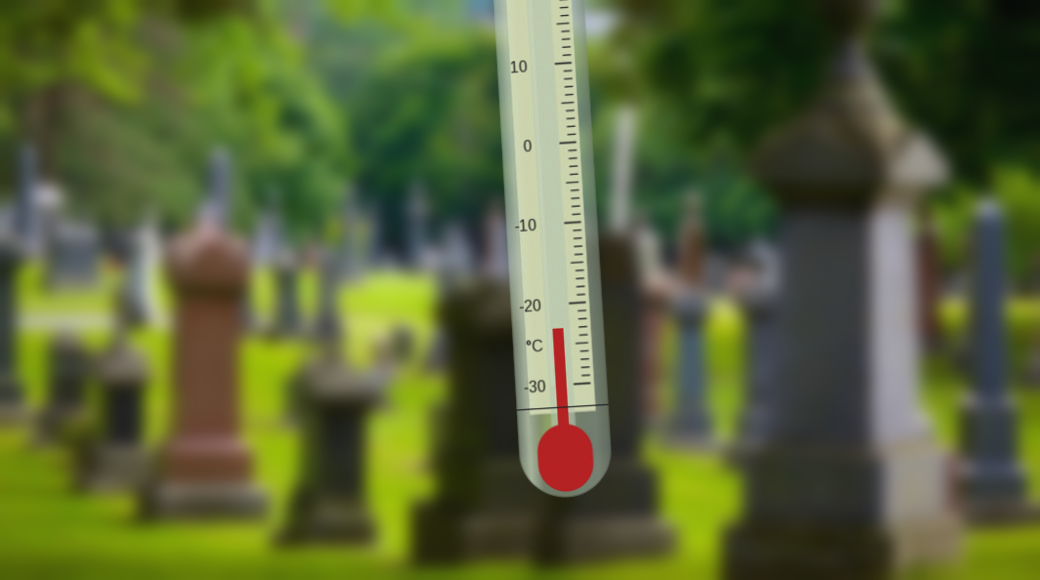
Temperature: -23 °C
